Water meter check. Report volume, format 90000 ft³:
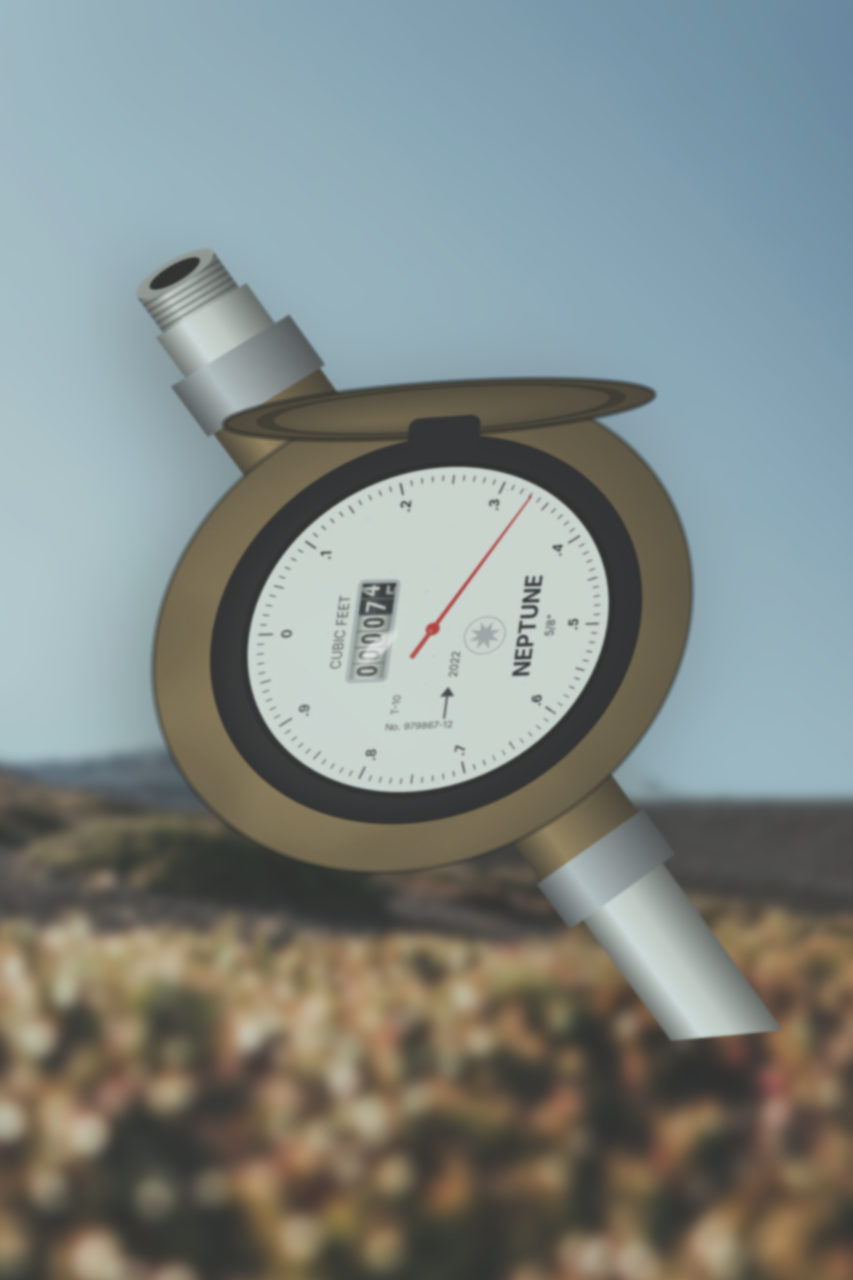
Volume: 74.33 ft³
